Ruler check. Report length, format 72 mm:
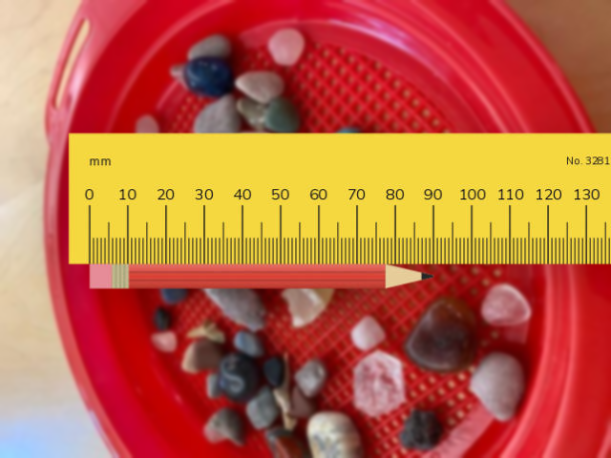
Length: 90 mm
